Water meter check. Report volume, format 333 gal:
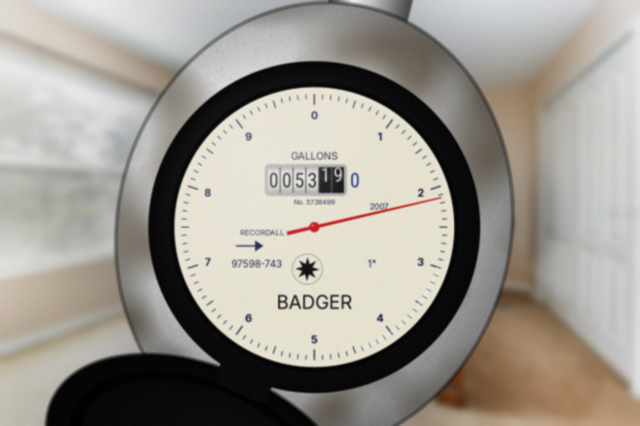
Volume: 53192.1 gal
